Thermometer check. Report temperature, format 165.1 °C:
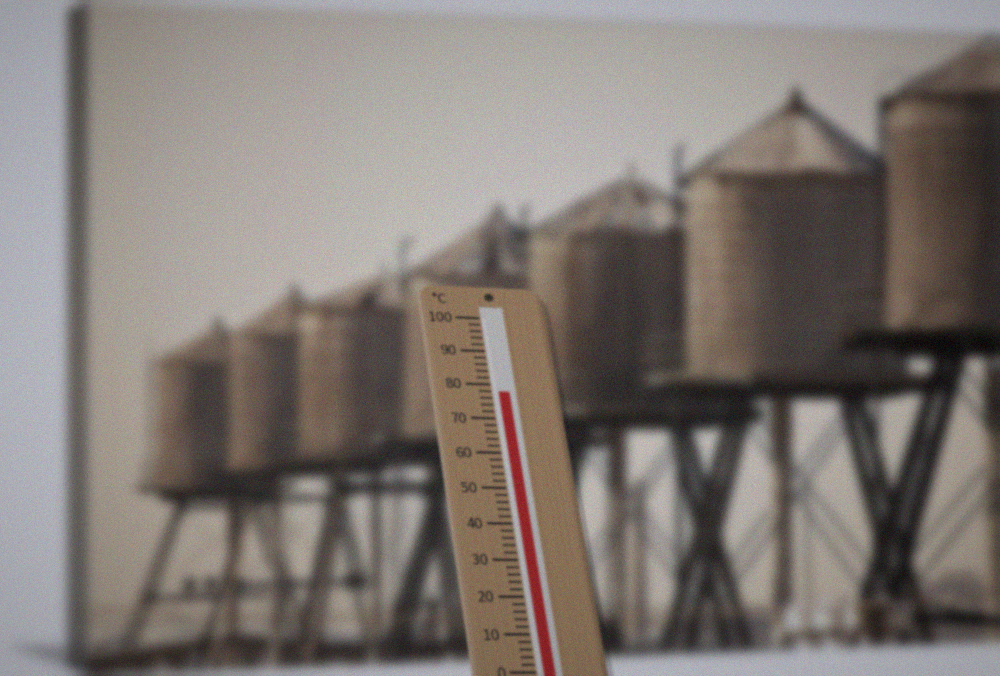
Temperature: 78 °C
